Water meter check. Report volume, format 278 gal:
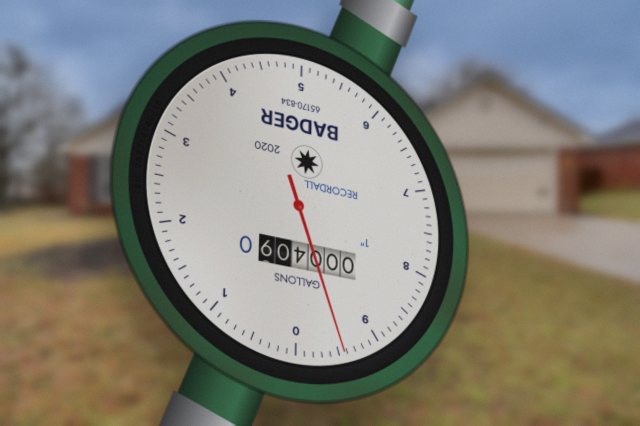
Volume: 4089.4 gal
